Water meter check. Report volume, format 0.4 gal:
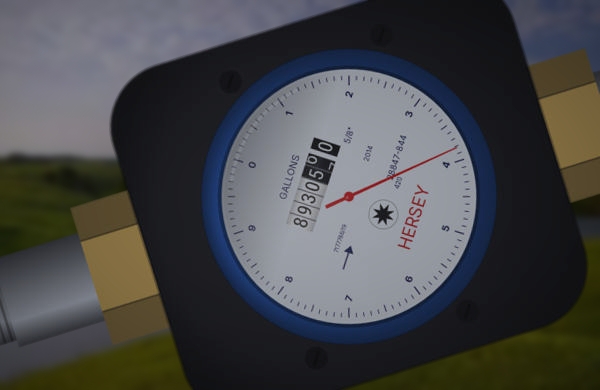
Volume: 8930563.8 gal
